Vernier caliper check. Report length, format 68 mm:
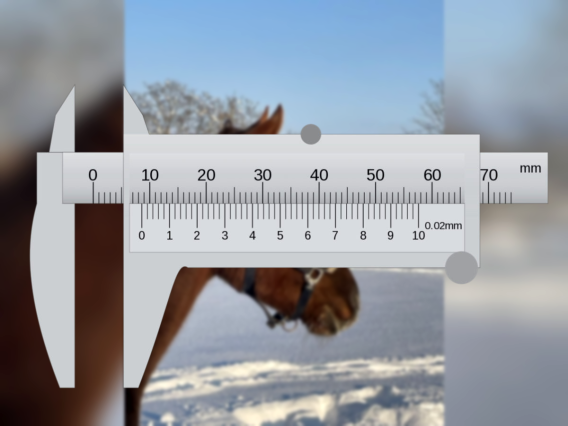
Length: 8.6 mm
